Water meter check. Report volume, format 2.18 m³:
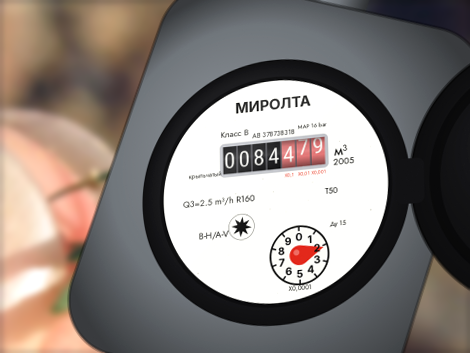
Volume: 84.4792 m³
